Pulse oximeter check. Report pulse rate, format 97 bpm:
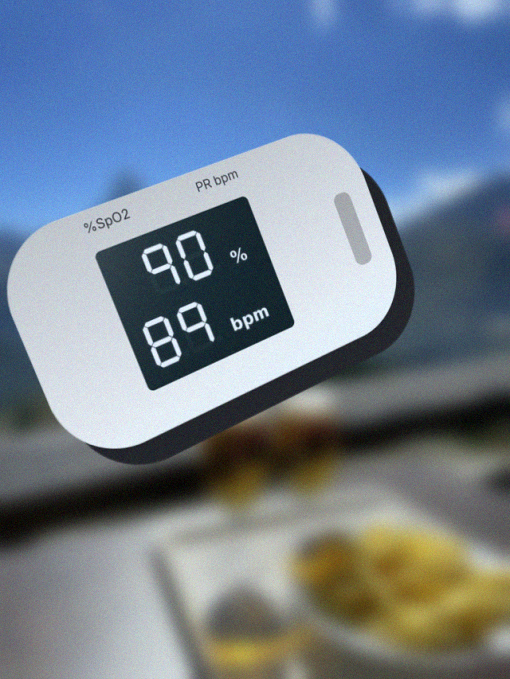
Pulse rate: 89 bpm
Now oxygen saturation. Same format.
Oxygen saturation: 90 %
